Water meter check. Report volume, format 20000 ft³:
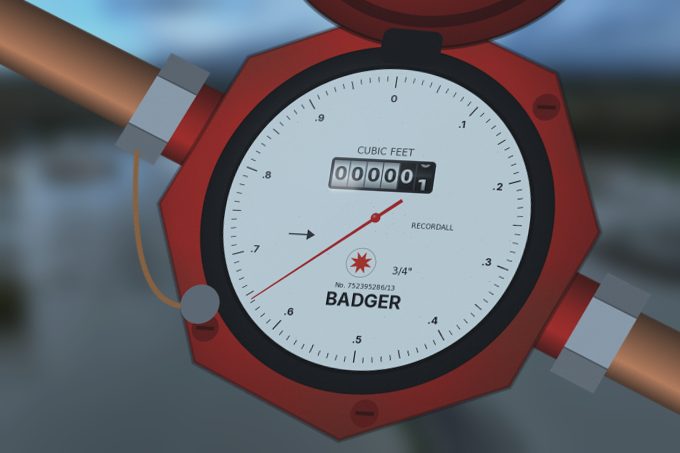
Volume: 0.64 ft³
